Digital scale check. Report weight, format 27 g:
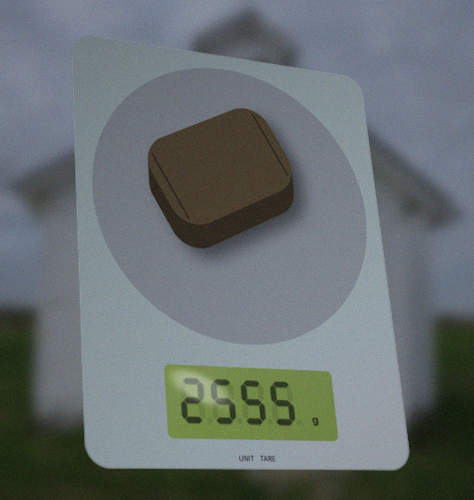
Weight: 2555 g
